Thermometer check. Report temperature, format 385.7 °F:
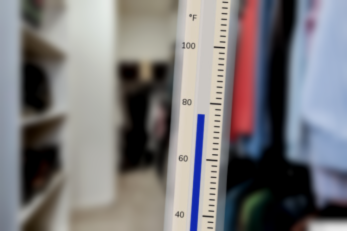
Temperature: 76 °F
